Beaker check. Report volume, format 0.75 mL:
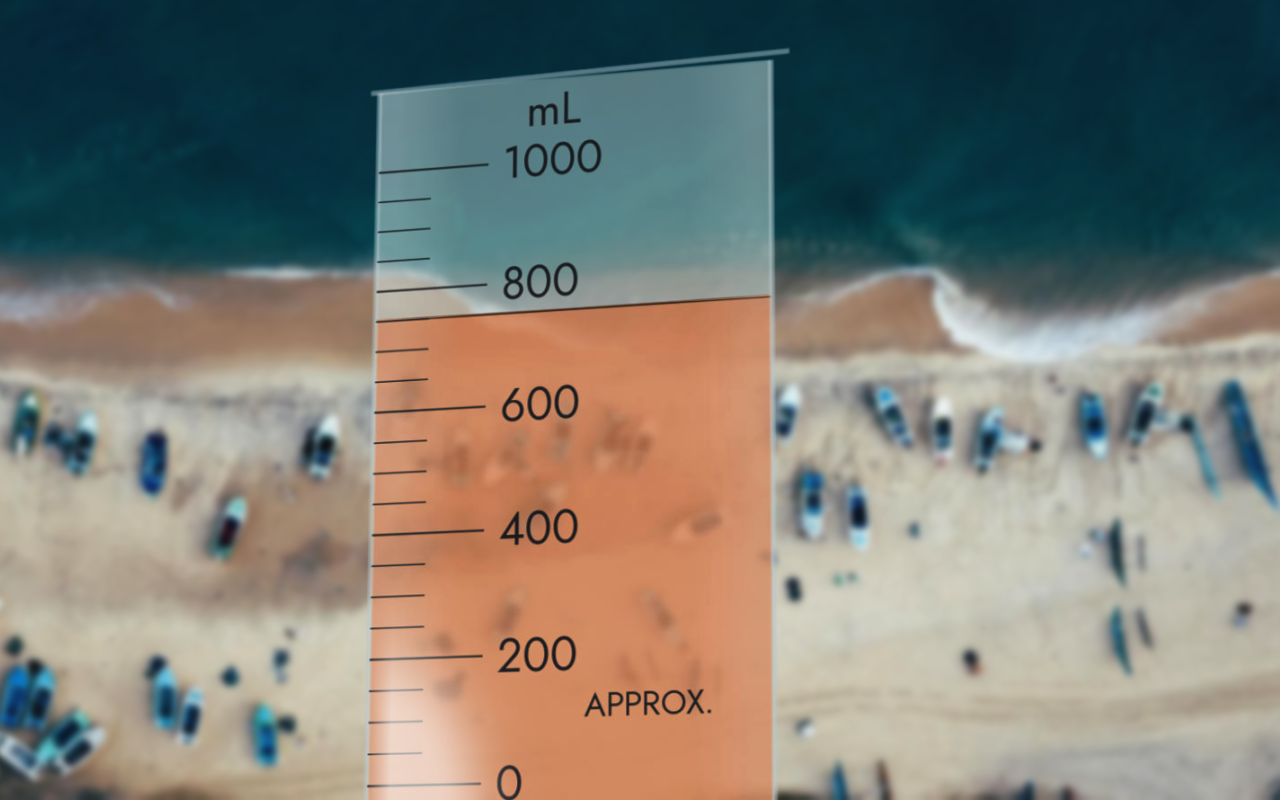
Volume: 750 mL
